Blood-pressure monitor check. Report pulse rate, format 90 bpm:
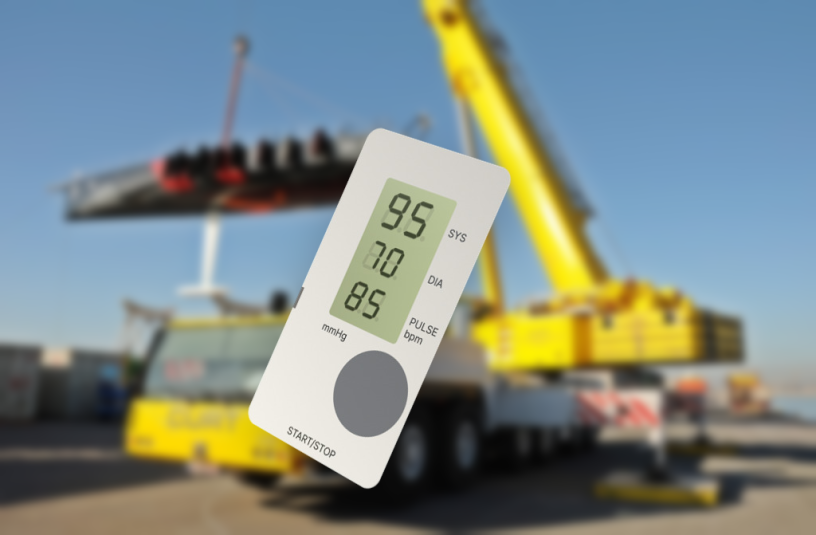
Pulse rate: 85 bpm
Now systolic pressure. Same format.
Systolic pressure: 95 mmHg
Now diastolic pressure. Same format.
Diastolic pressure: 70 mmHg
